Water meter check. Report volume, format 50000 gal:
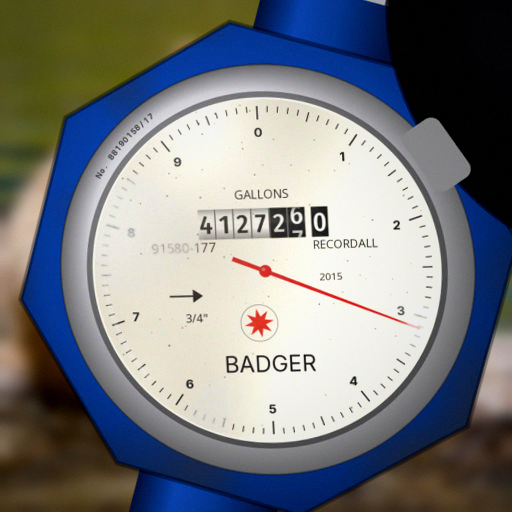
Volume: 4127263.1 gal
